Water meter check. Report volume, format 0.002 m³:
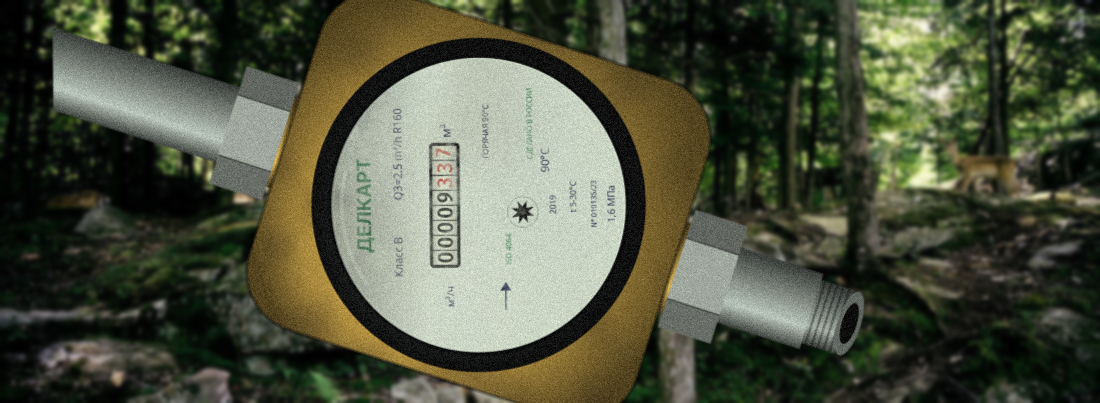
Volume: 9.337 m³
